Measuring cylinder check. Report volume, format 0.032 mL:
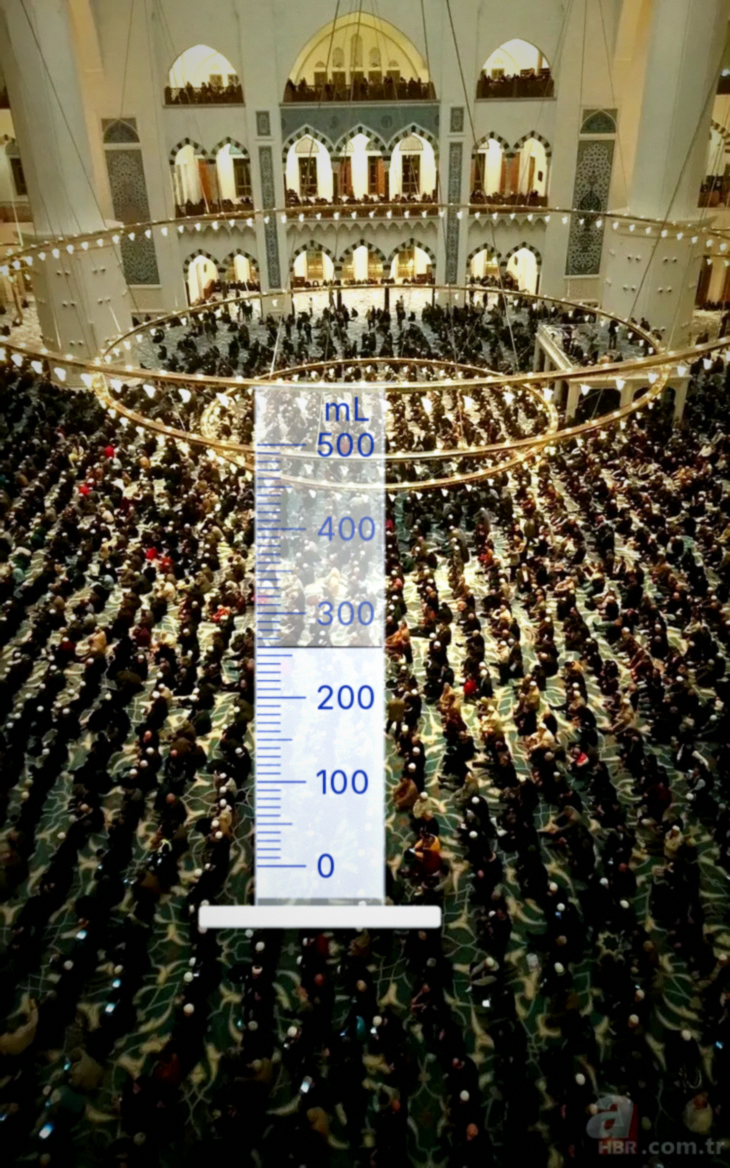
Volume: 260 mL
